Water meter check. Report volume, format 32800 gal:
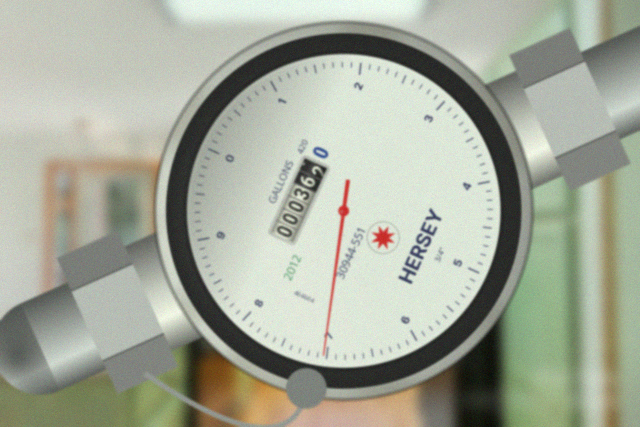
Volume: 3617.0 gal
